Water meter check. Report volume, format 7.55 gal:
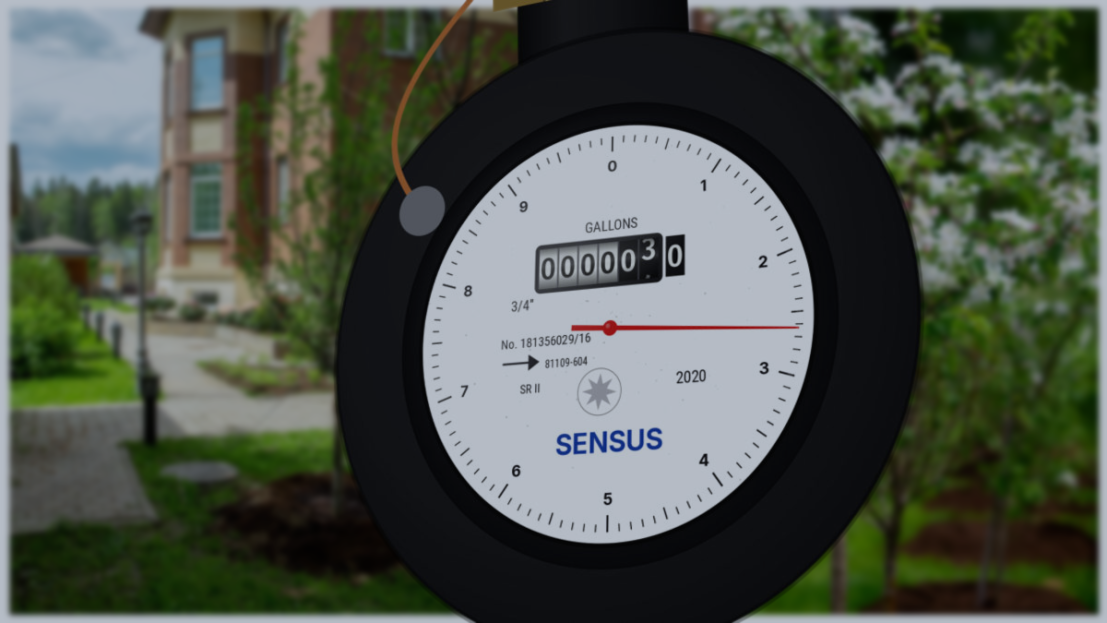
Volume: 32.6 gal
